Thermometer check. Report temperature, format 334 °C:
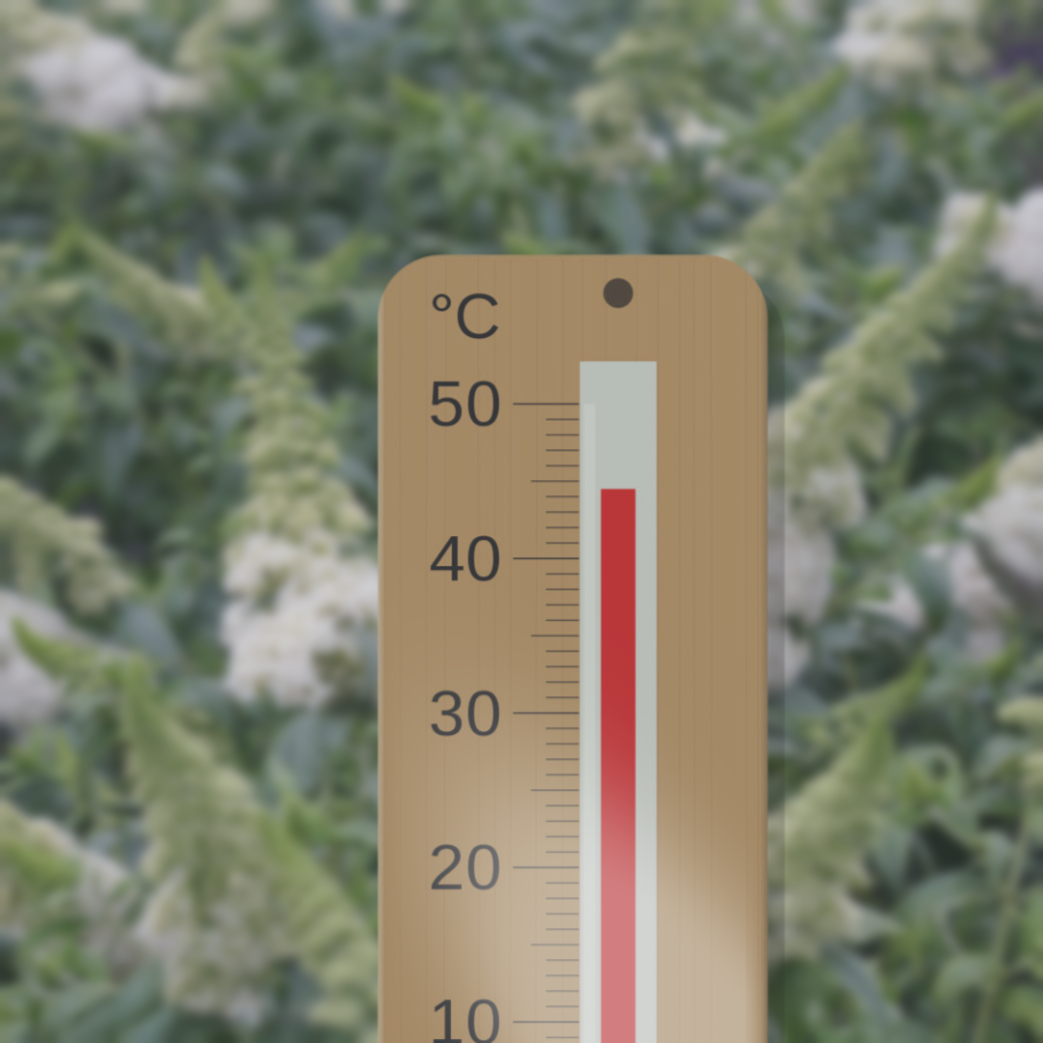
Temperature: 44.5 °C
